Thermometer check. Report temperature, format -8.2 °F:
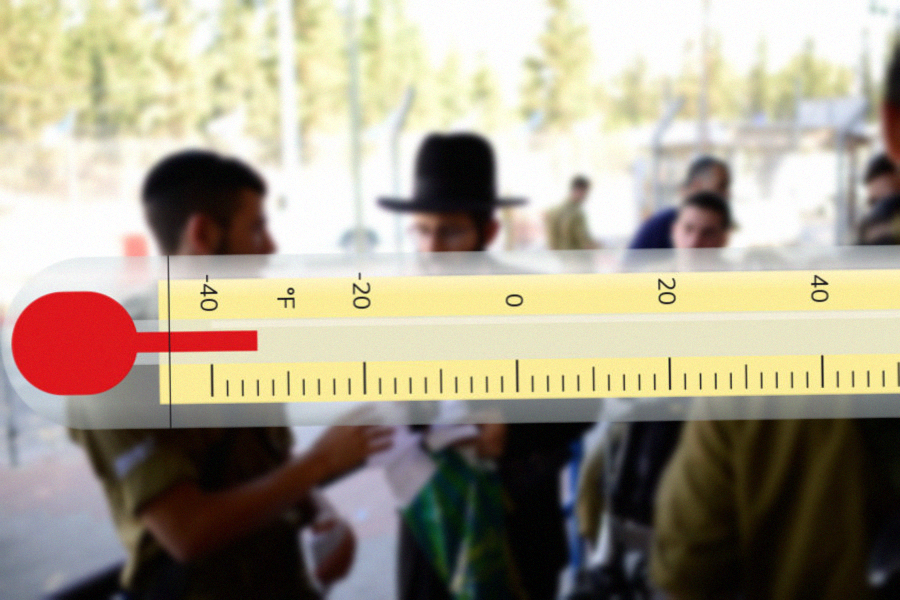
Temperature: -34 °F
